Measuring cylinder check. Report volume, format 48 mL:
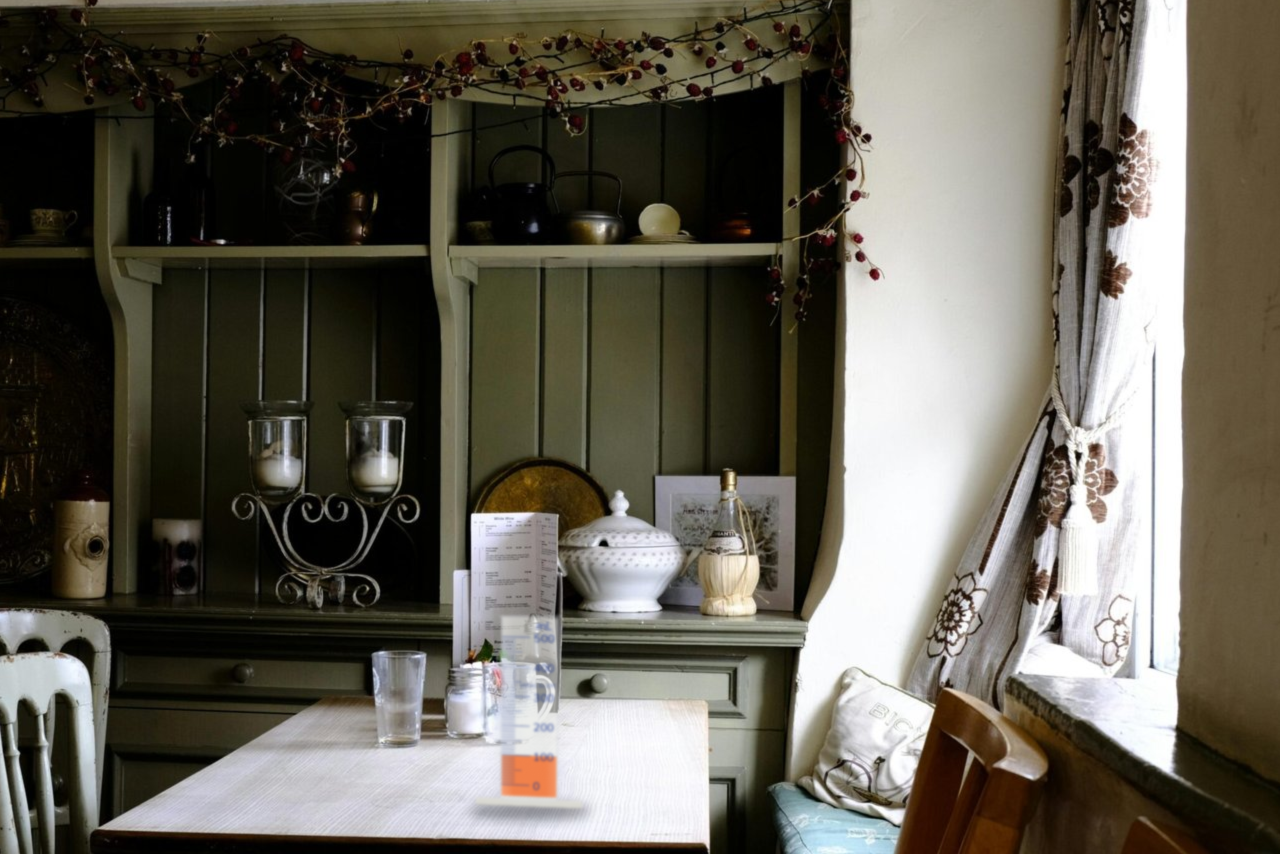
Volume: 100 mL
